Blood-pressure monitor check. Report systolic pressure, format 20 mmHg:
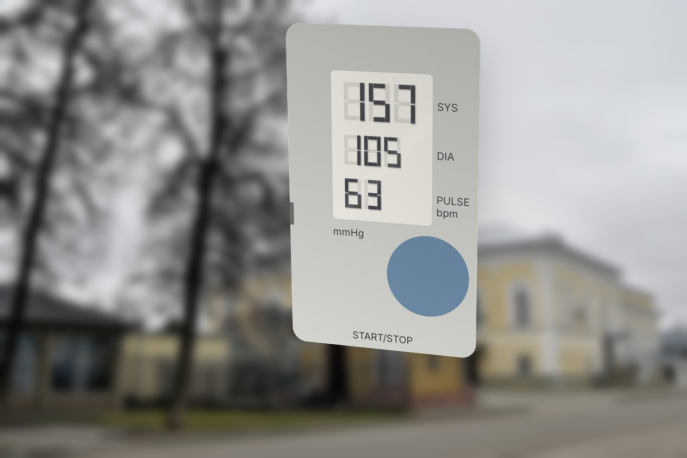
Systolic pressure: 157 mmHg
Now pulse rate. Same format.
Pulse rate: 63 bpm
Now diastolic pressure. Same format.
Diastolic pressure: 105 mmHg
